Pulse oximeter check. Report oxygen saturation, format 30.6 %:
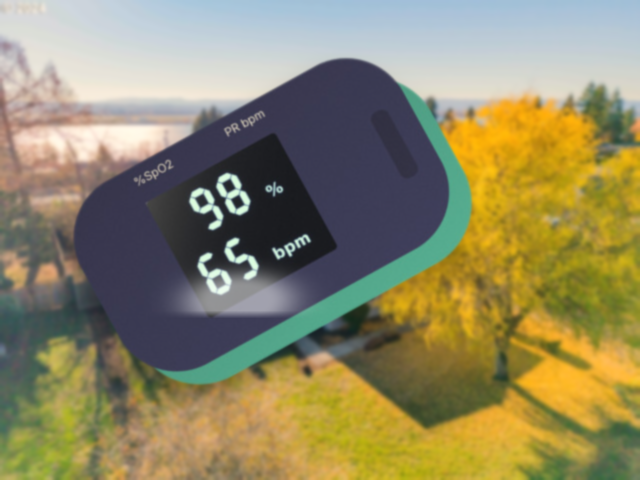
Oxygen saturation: 98 %
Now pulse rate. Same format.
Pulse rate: 65 bpm
